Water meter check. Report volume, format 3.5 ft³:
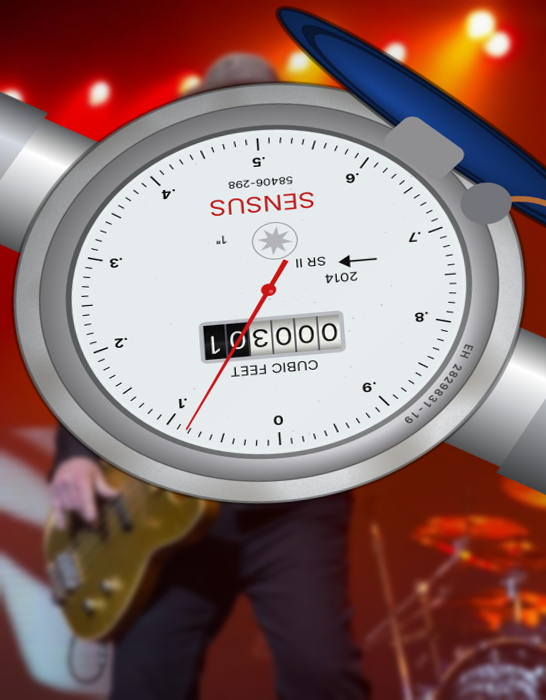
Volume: 301.08 ft³
